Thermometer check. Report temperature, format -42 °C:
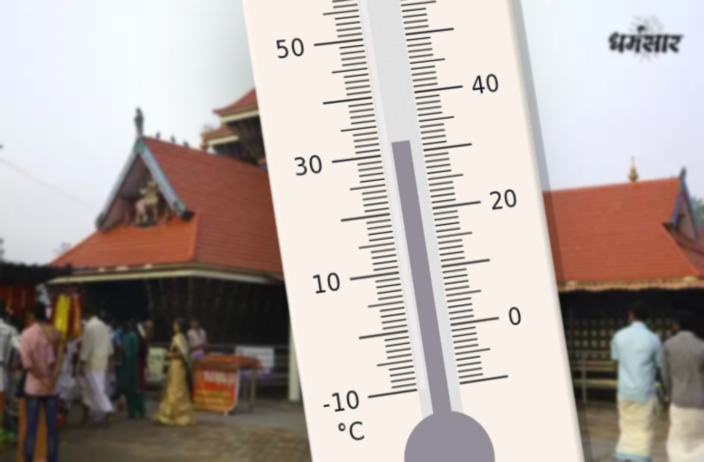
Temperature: 32 °C
